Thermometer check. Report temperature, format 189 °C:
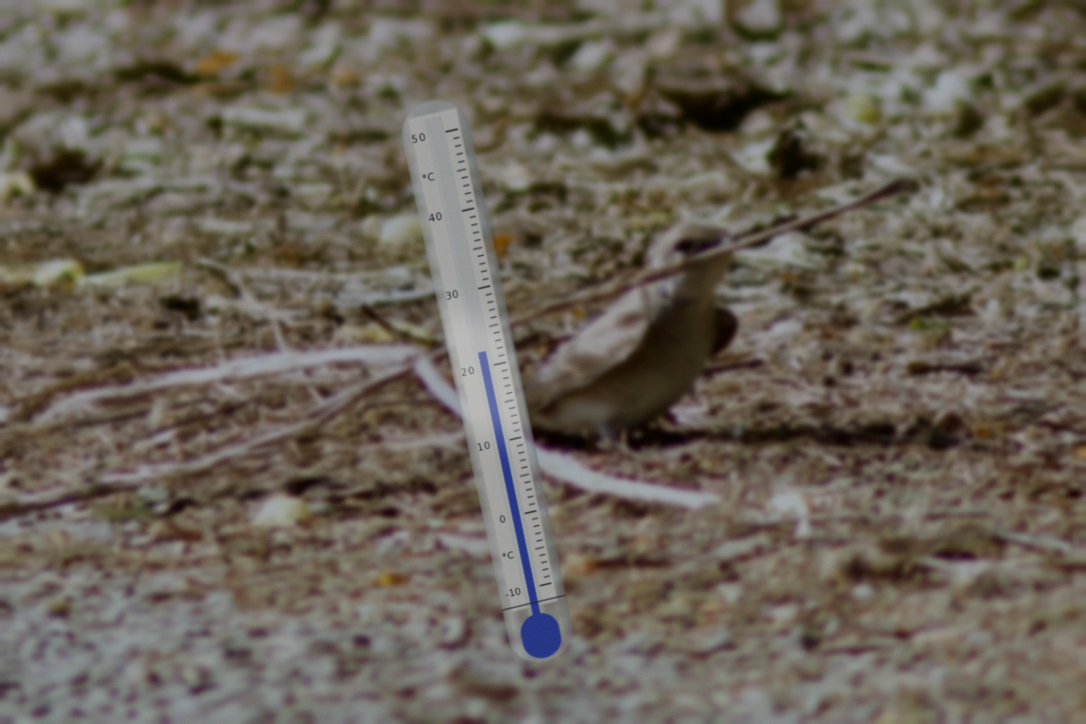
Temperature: 22 °C
